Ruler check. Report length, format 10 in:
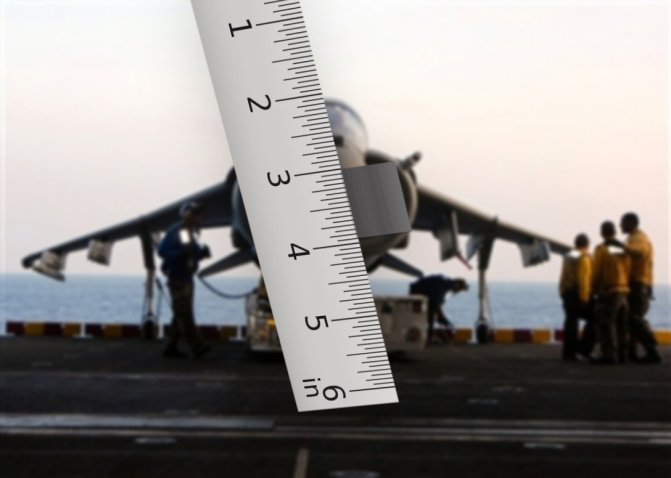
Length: 0.9375 in
